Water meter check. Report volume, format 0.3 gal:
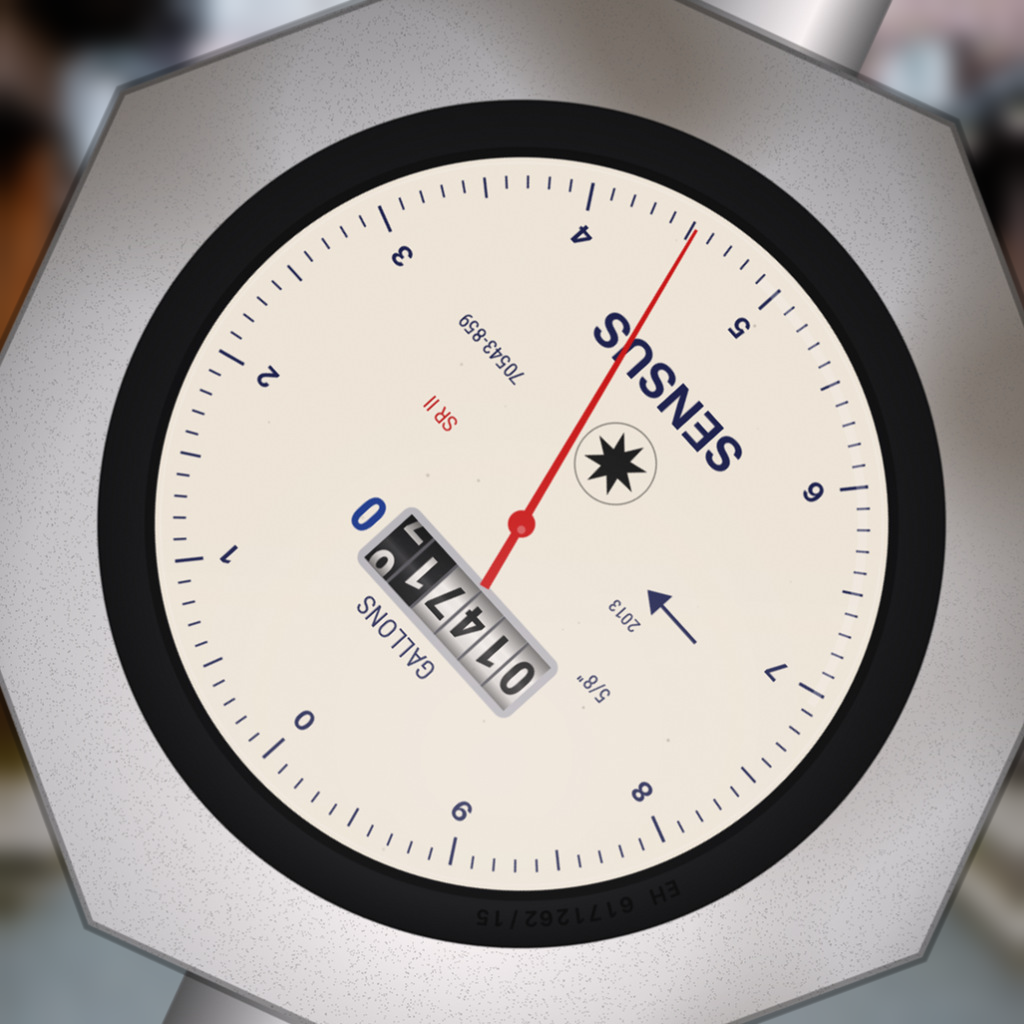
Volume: 147164.5 gal
